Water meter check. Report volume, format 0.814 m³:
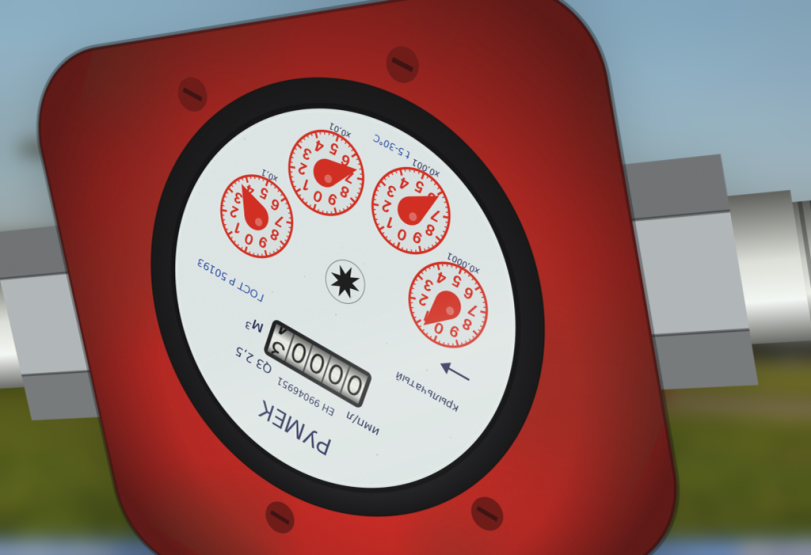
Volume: 3.3660 m³
